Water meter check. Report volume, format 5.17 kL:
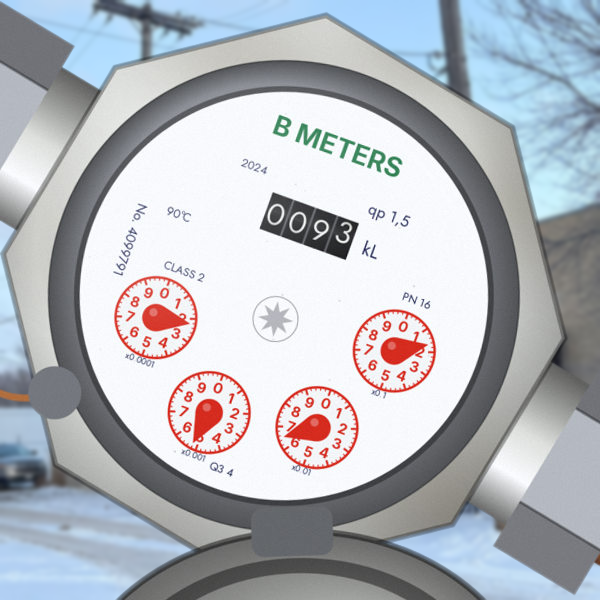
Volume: 93.1652 kL
